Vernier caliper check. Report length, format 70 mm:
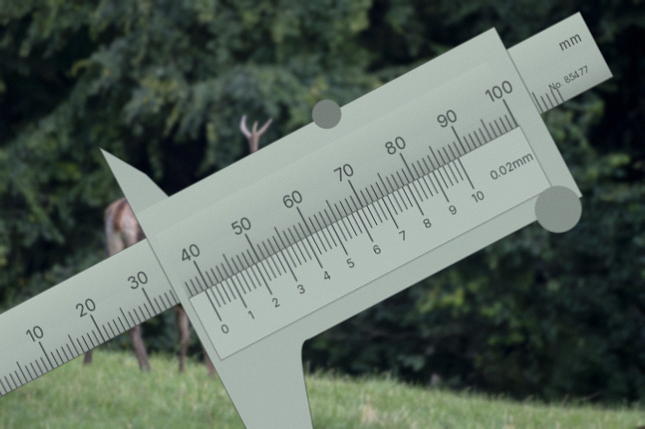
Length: 39.4 mm
